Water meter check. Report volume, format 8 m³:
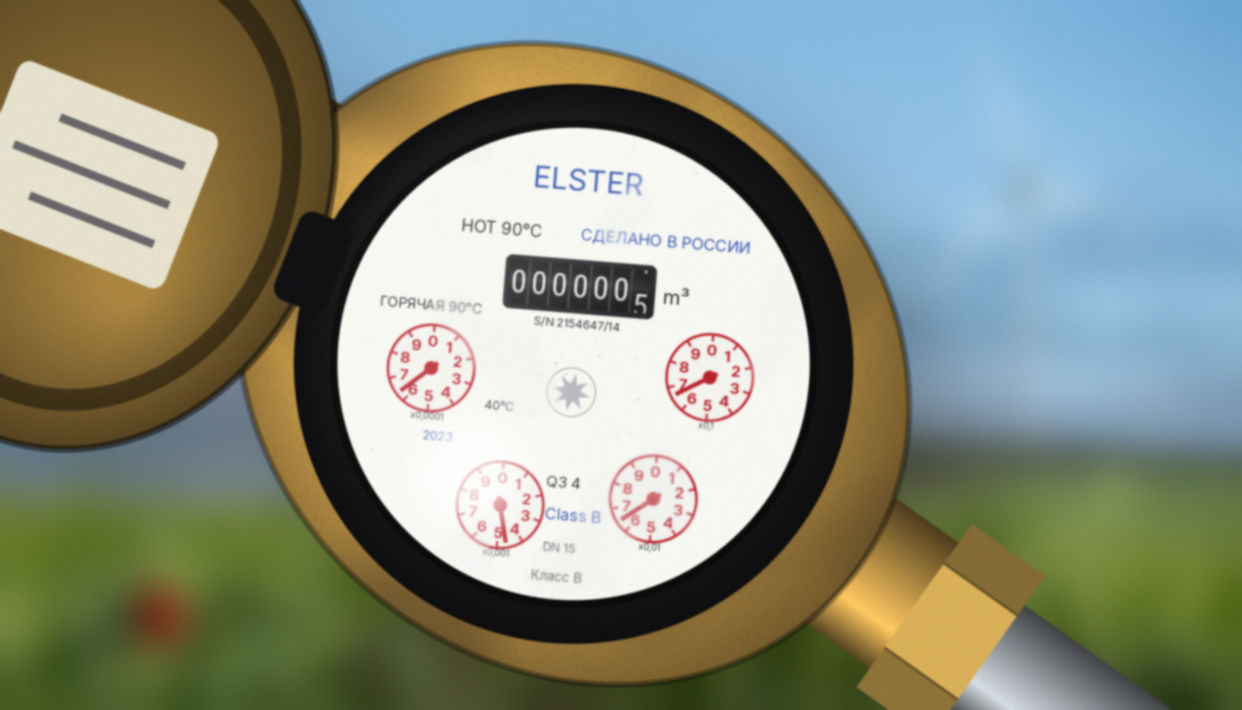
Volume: 4.6646 m³
